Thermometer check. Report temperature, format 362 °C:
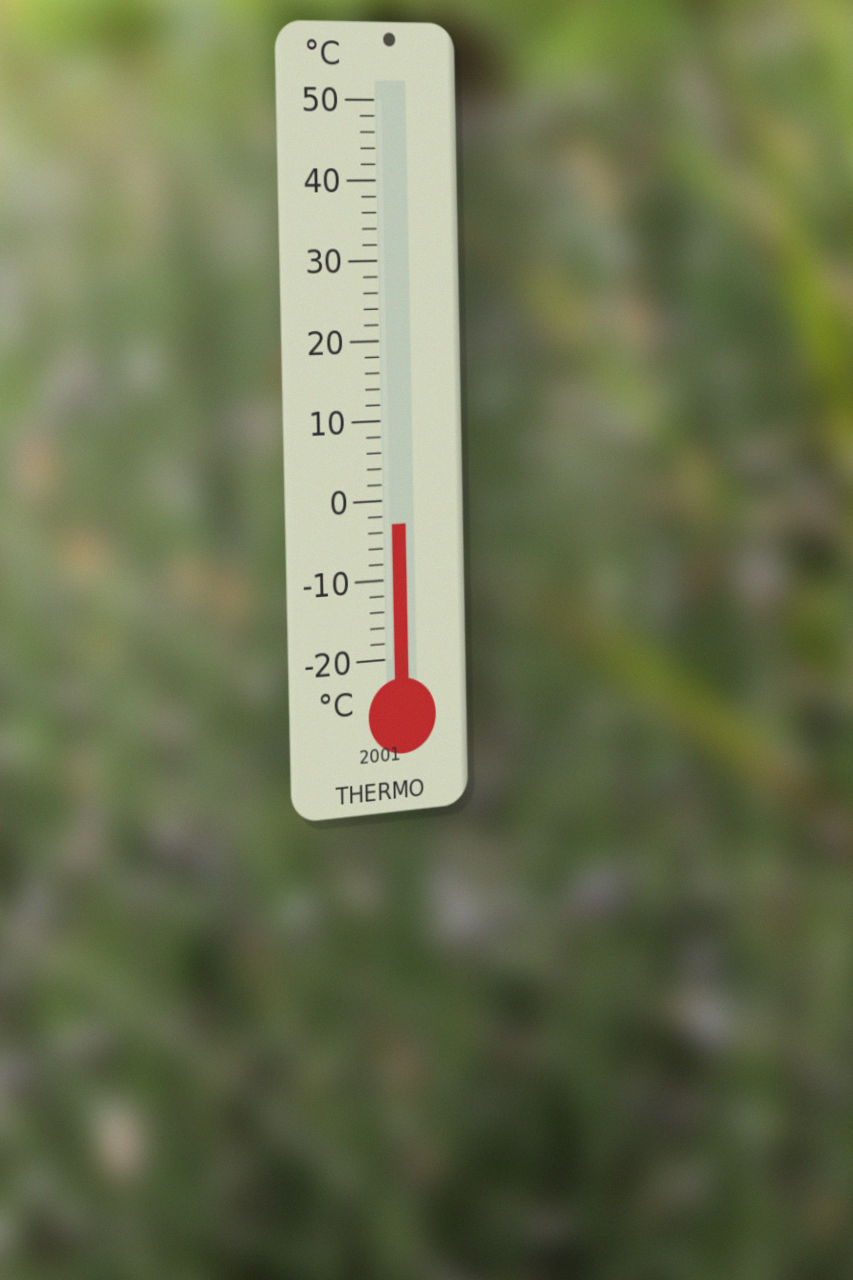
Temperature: -3 °C
